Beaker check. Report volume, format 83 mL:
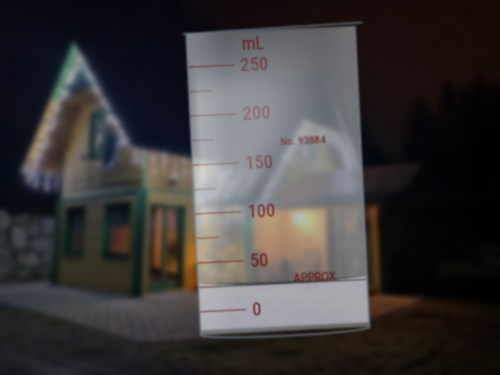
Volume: 25 mL
